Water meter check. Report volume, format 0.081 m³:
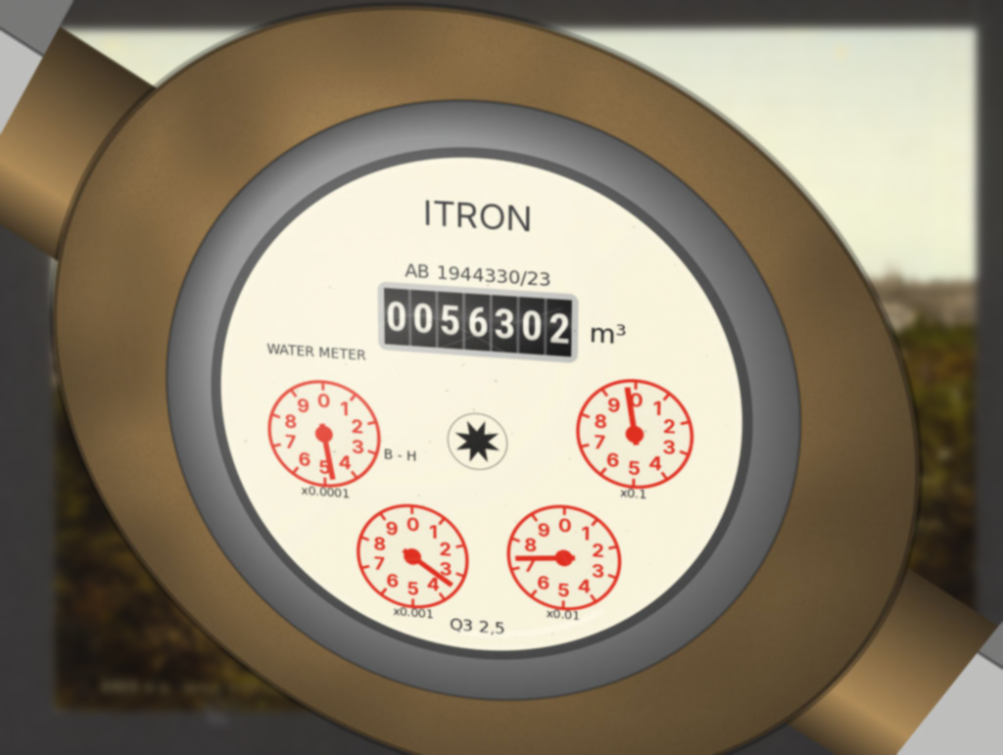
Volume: 56301.9734 m³
